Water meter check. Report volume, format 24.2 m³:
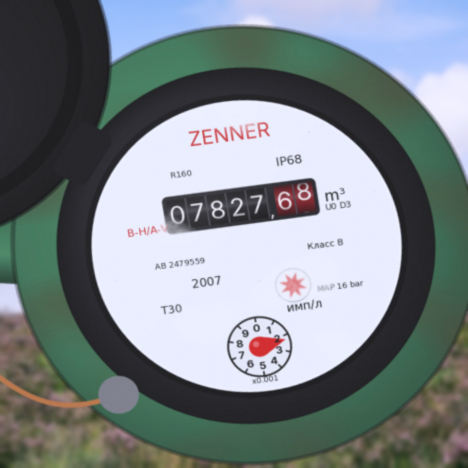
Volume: 7827.682 m³
